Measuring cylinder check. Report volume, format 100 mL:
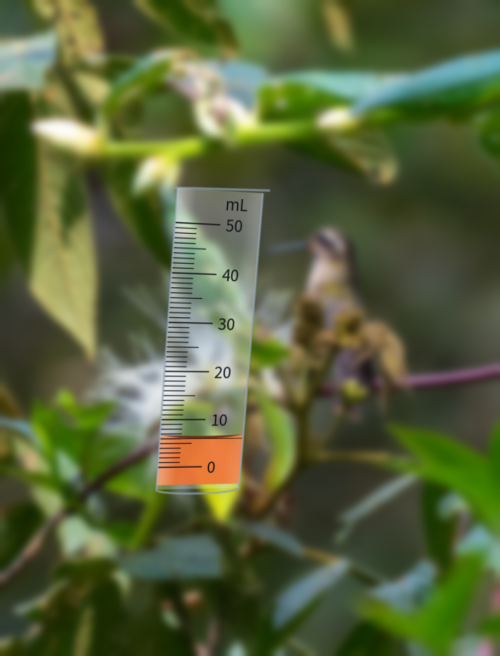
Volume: 6 mL
